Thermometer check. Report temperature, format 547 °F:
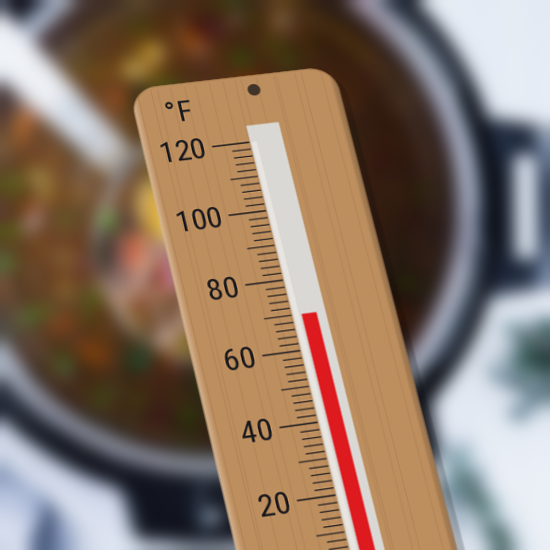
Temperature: 70 °F
